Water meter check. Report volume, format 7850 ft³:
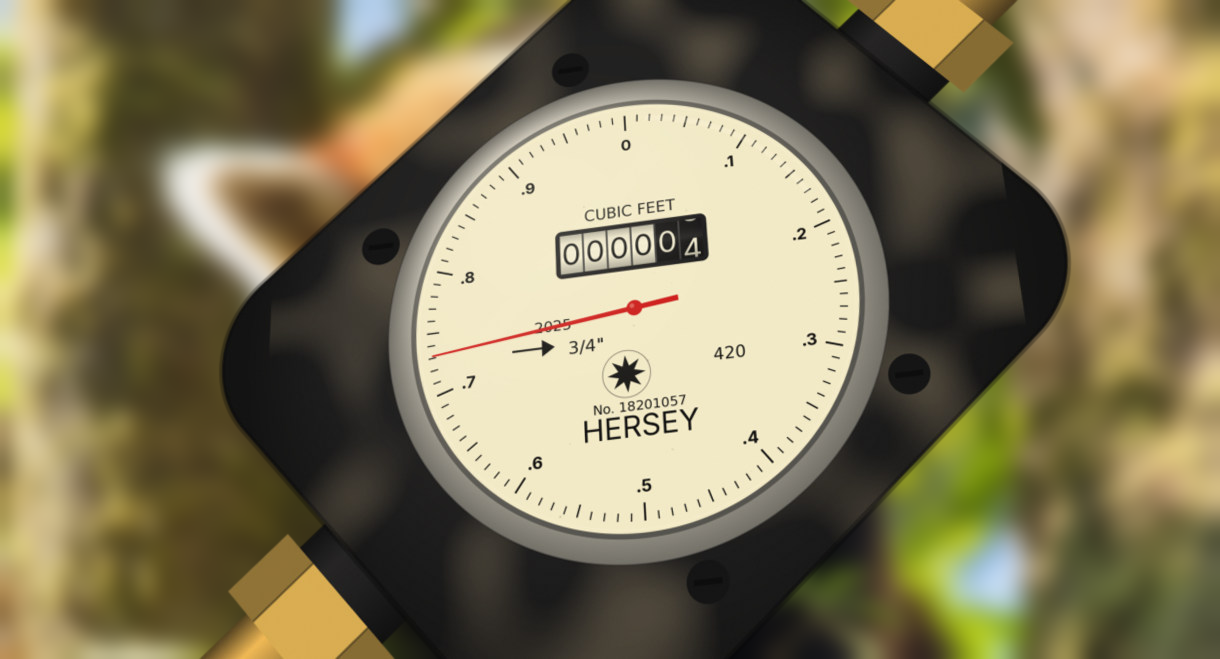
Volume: 3.73 ft³
